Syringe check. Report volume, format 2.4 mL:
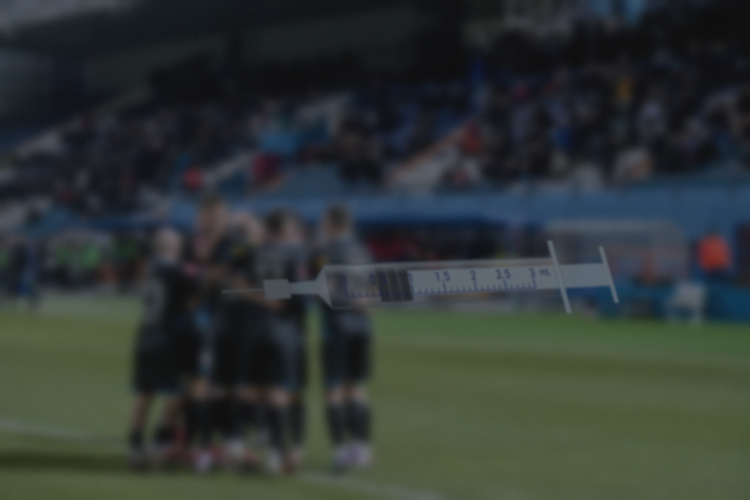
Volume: 0.5 mL
